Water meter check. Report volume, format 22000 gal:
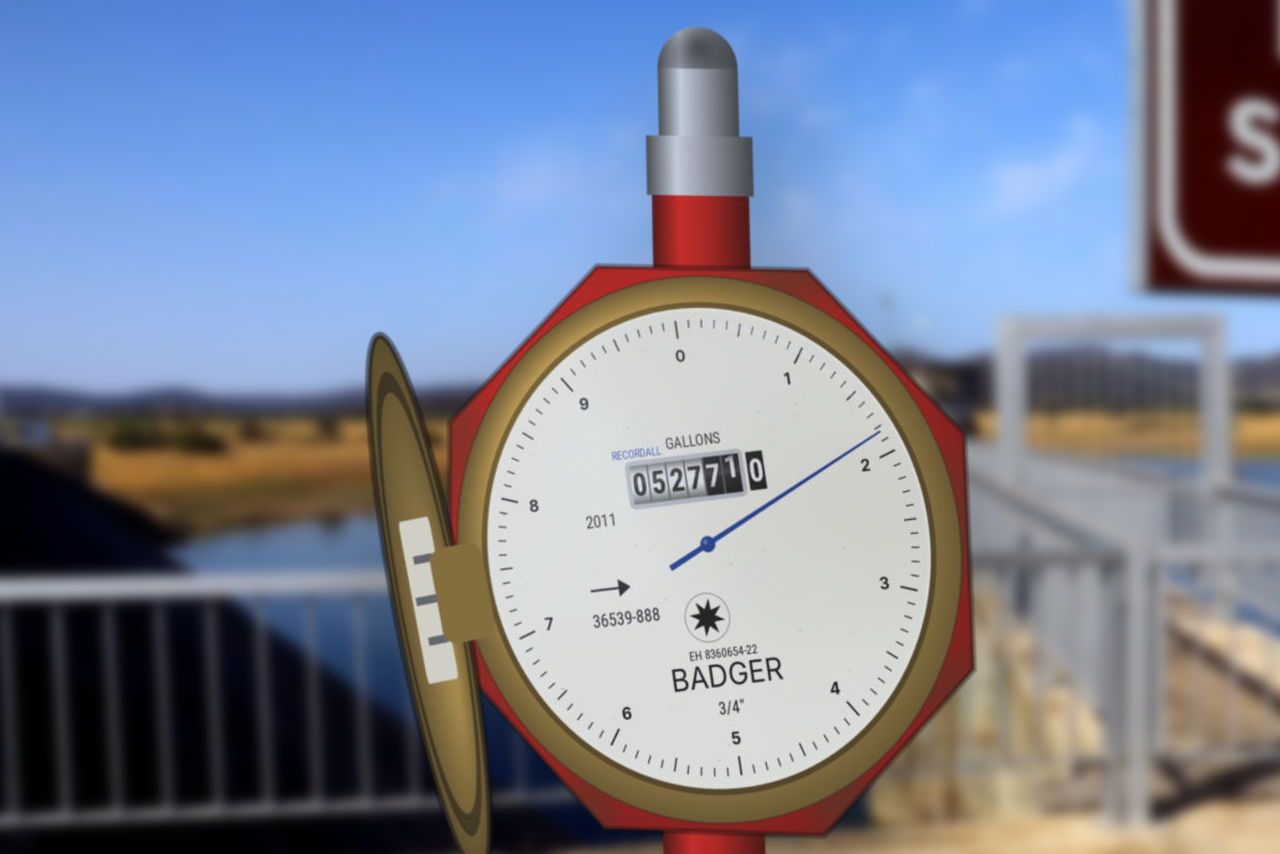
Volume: 527711.8 gal
